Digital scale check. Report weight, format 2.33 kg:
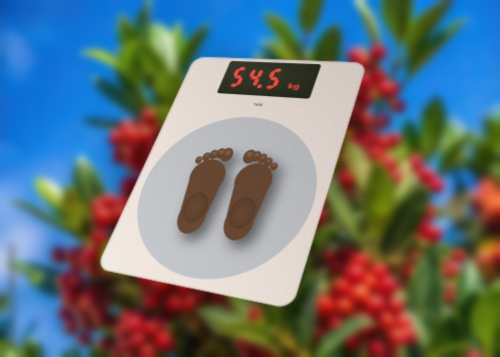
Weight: 54.5 kg
